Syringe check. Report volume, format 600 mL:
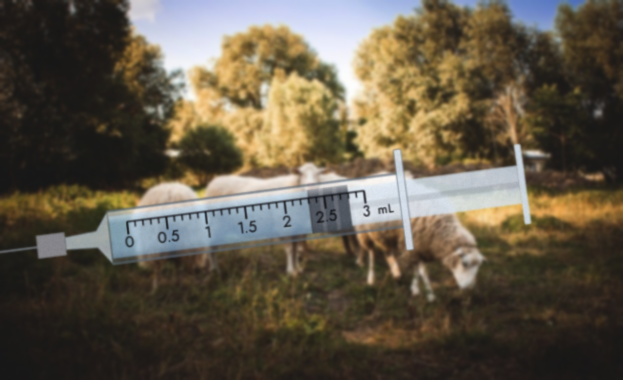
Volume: 2.3 mL
